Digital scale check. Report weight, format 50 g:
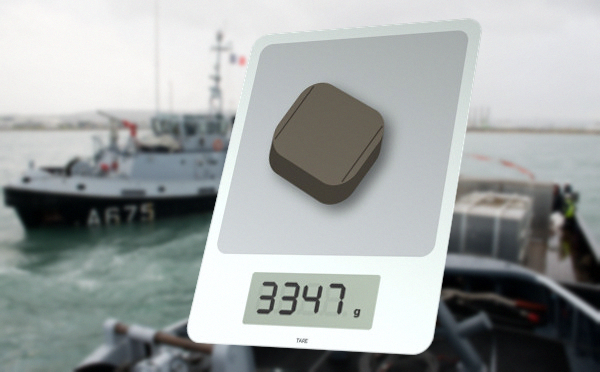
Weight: 3347 g
